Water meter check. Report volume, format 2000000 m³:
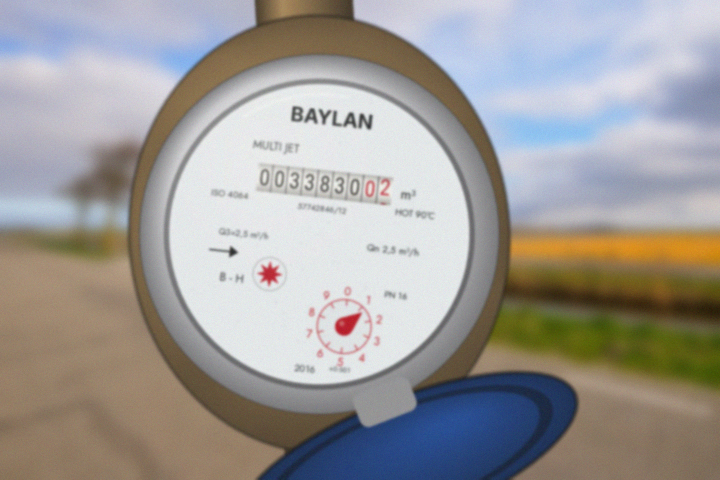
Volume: 33830.021 m³
